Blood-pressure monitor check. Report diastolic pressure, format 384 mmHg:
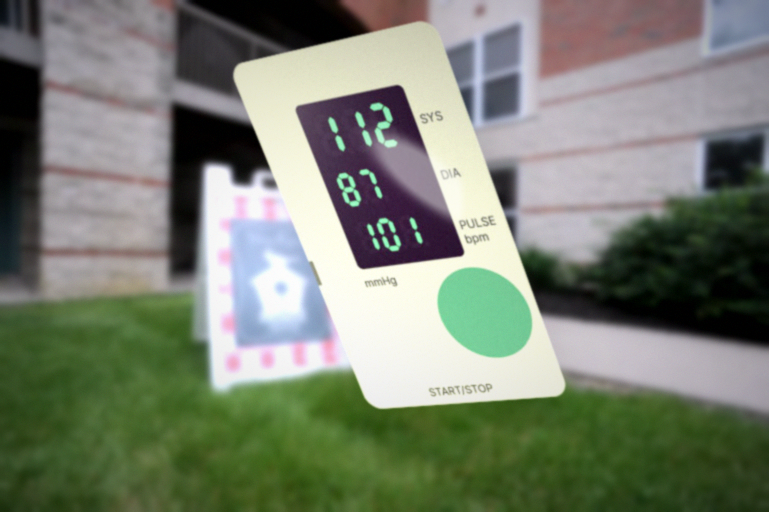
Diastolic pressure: 87 mmHg
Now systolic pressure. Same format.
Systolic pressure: 112 mmHg
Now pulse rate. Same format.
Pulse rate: 101 bpm
